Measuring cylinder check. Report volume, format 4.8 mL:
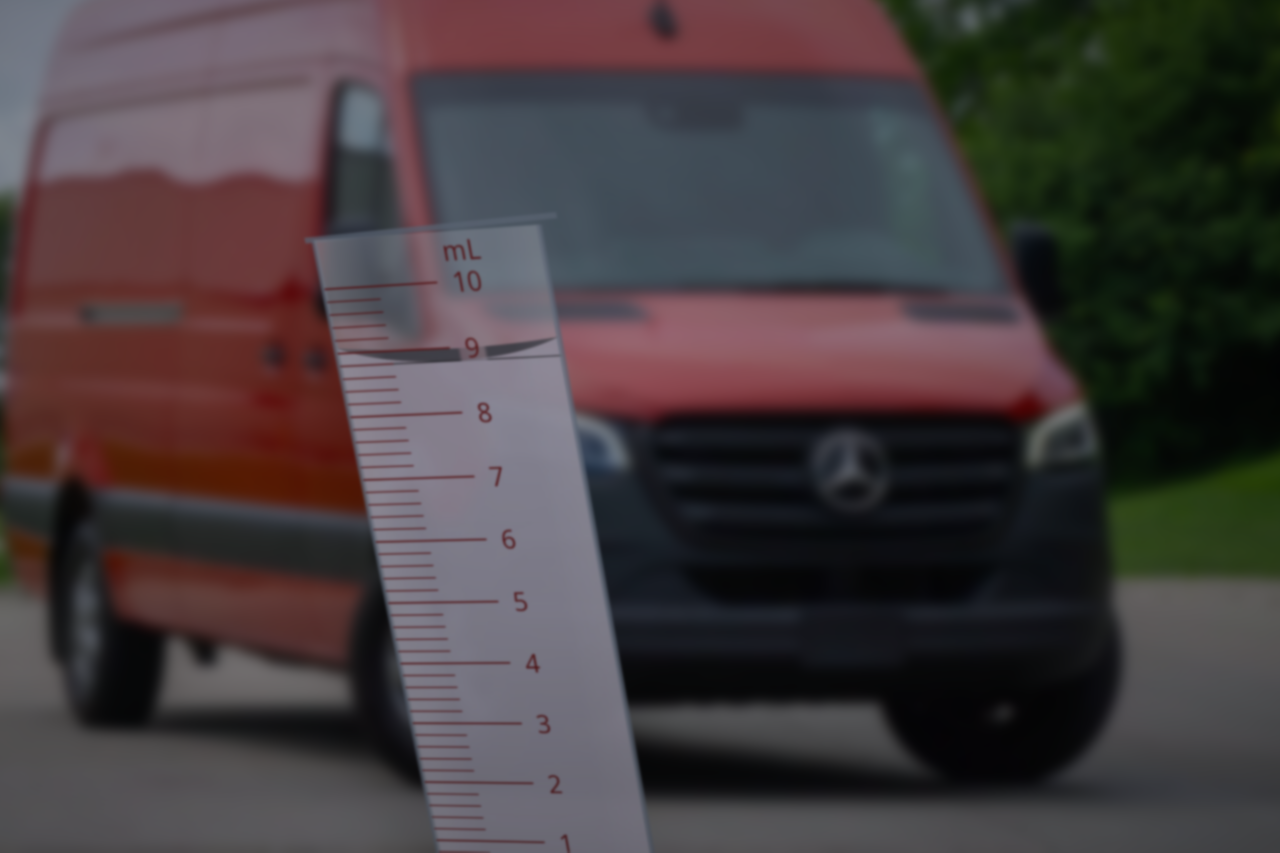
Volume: 8.8 mL
